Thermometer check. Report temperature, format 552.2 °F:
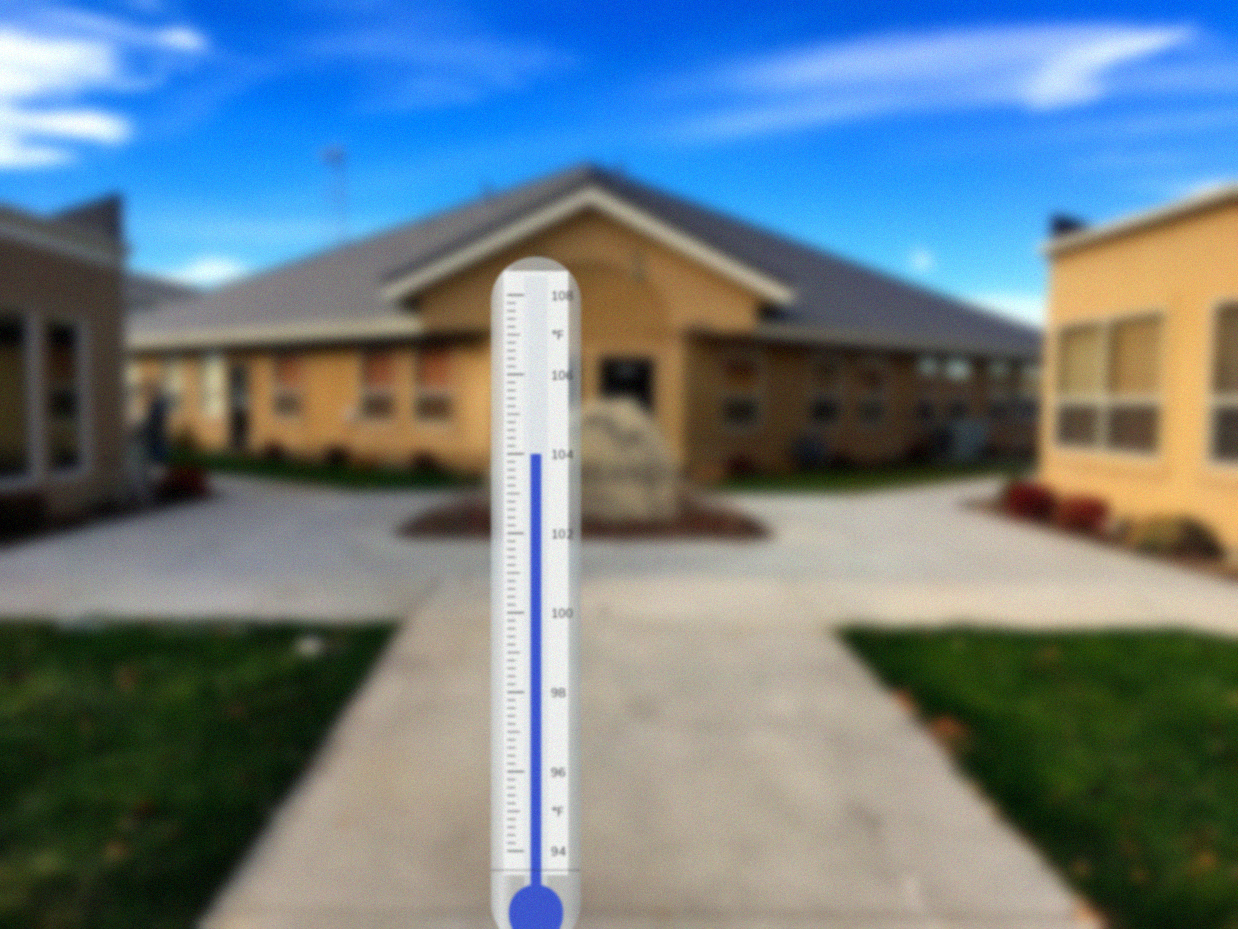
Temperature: 104 °F
